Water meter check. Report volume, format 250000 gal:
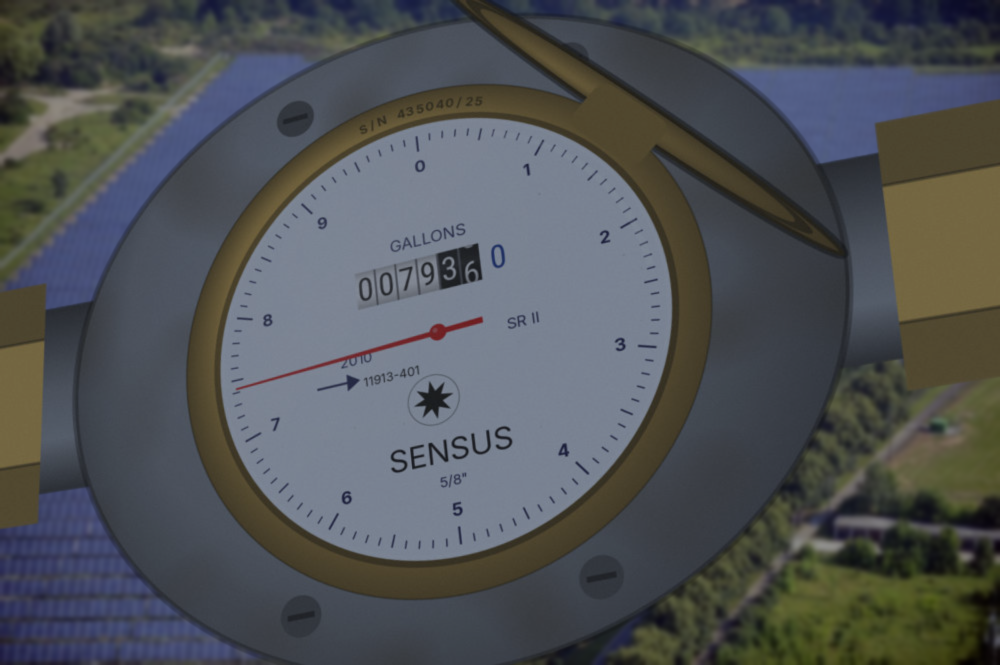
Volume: 79357.4 gal
